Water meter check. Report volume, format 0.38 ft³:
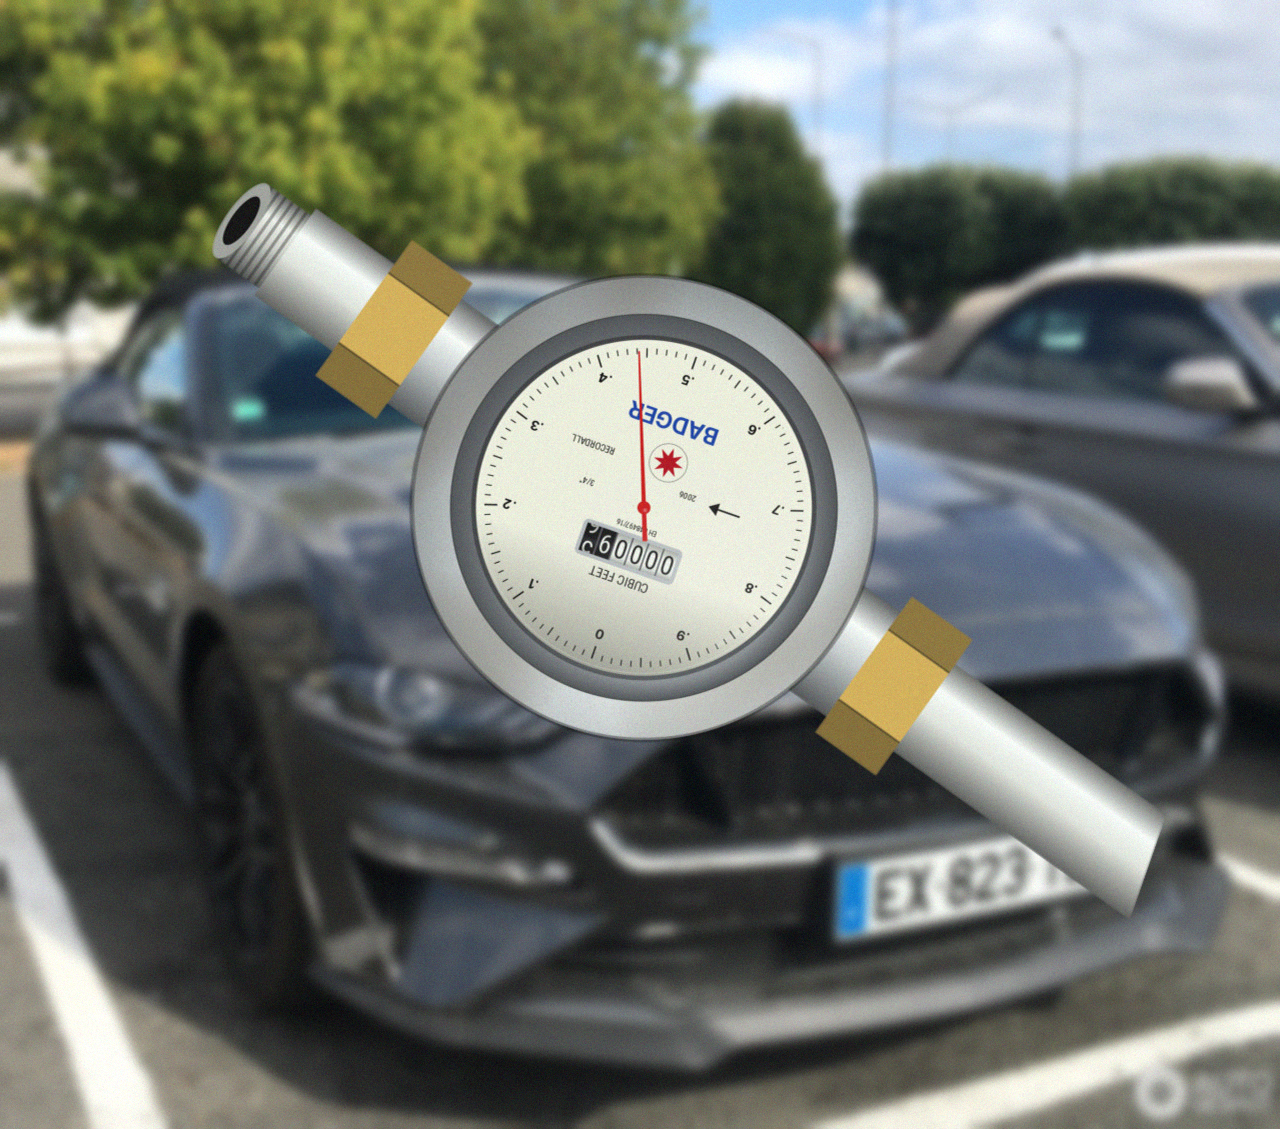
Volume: 95.44 ft³
